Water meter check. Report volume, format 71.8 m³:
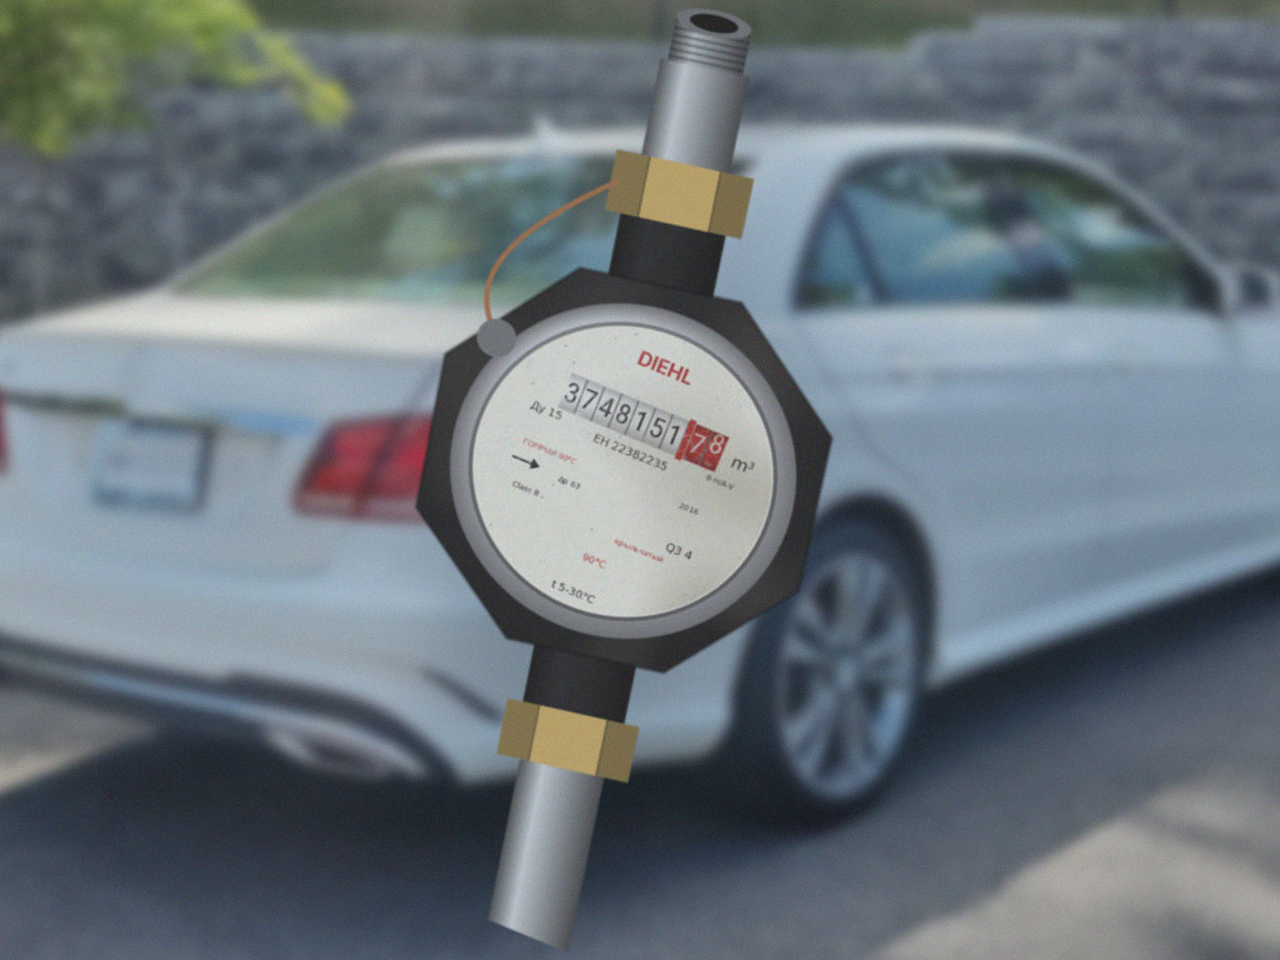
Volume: 3748151.78 m³
